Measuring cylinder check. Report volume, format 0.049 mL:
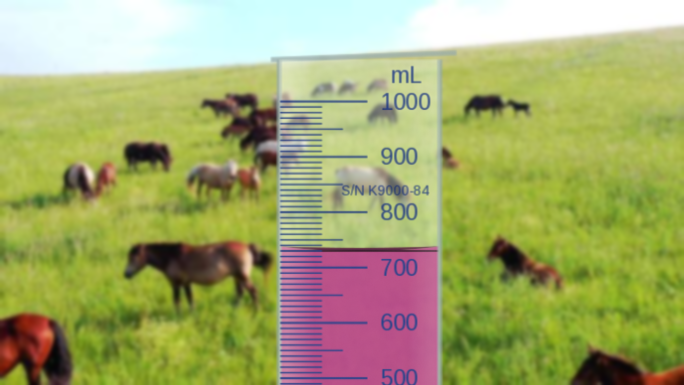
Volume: 730 mL
